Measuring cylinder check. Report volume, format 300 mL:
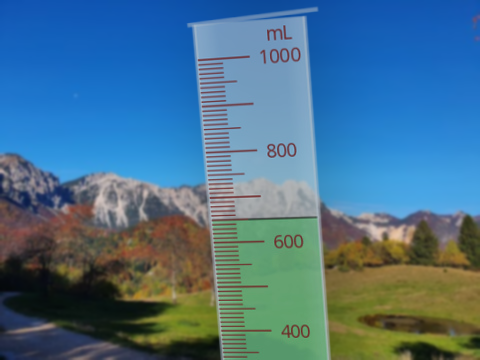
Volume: 650 mL
